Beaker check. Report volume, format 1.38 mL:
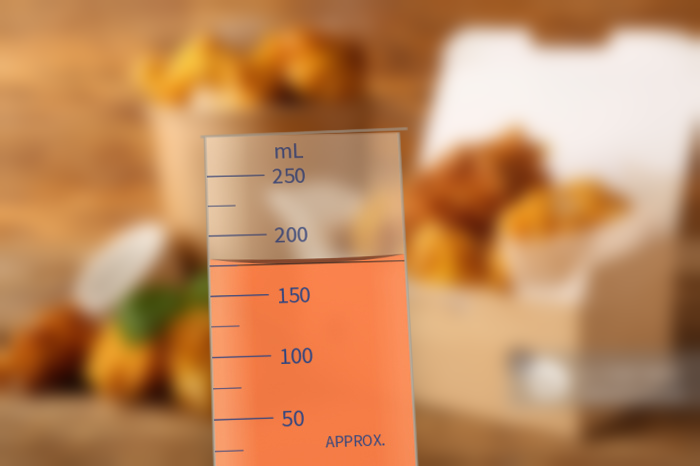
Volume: 175 mL
